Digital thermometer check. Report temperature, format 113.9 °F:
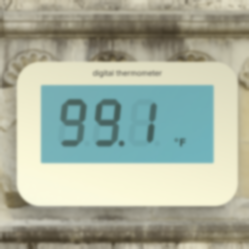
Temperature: 99.1 °F
